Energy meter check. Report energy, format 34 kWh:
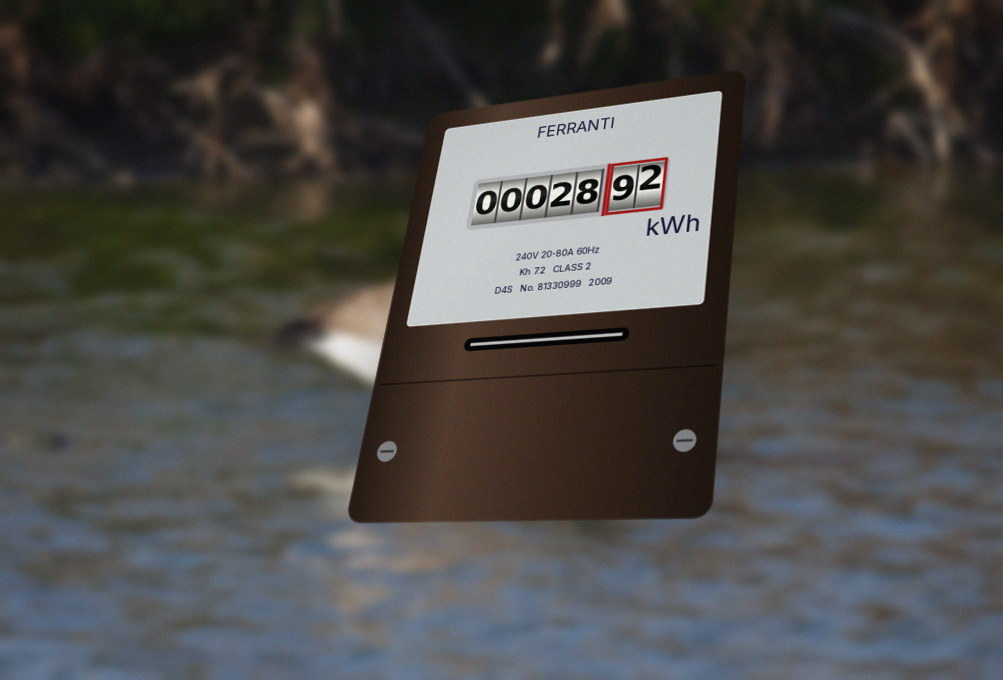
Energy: 28.92 kWh
